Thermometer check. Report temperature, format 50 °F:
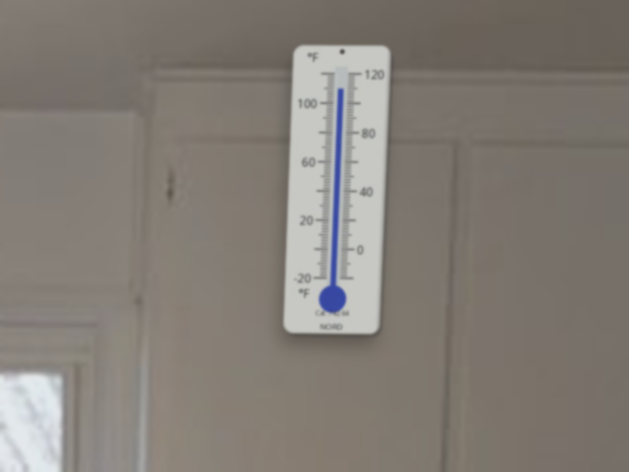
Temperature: 110 °F
